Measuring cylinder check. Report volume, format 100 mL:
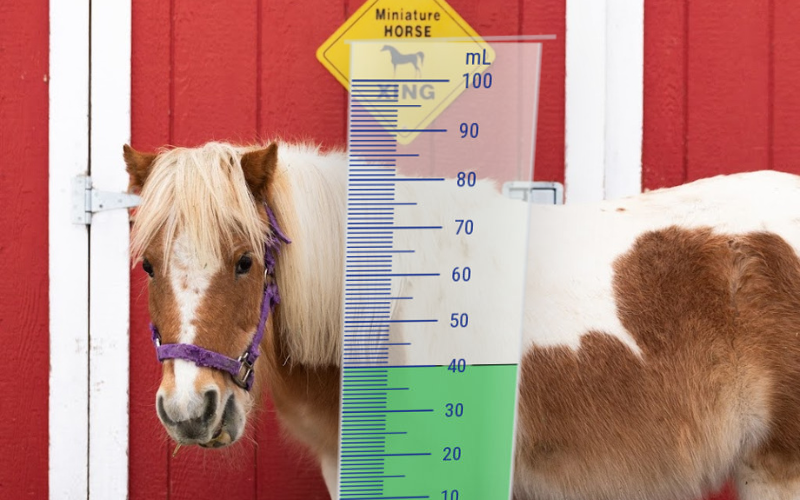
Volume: 40 mL
